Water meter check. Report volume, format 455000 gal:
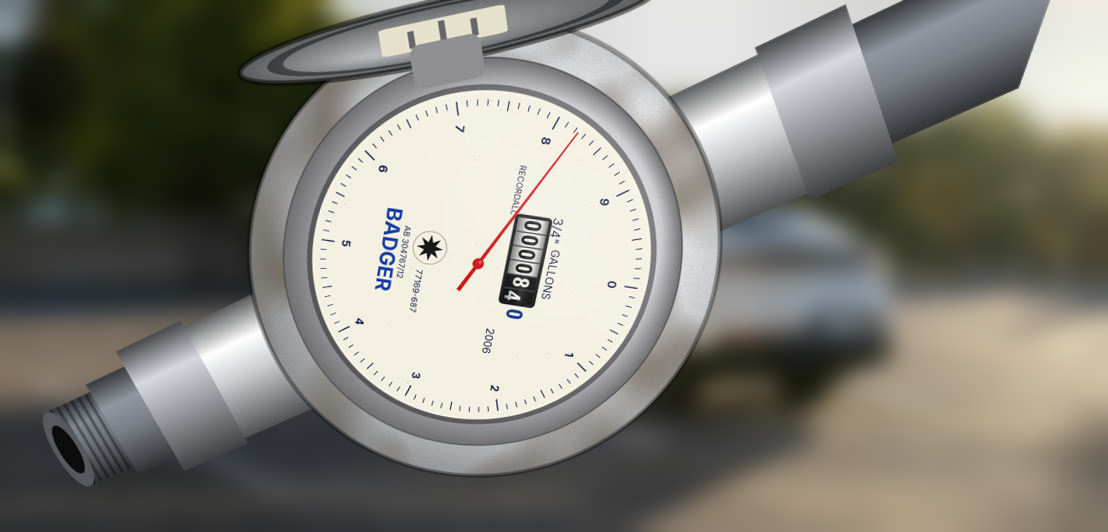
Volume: 838.2 gal
